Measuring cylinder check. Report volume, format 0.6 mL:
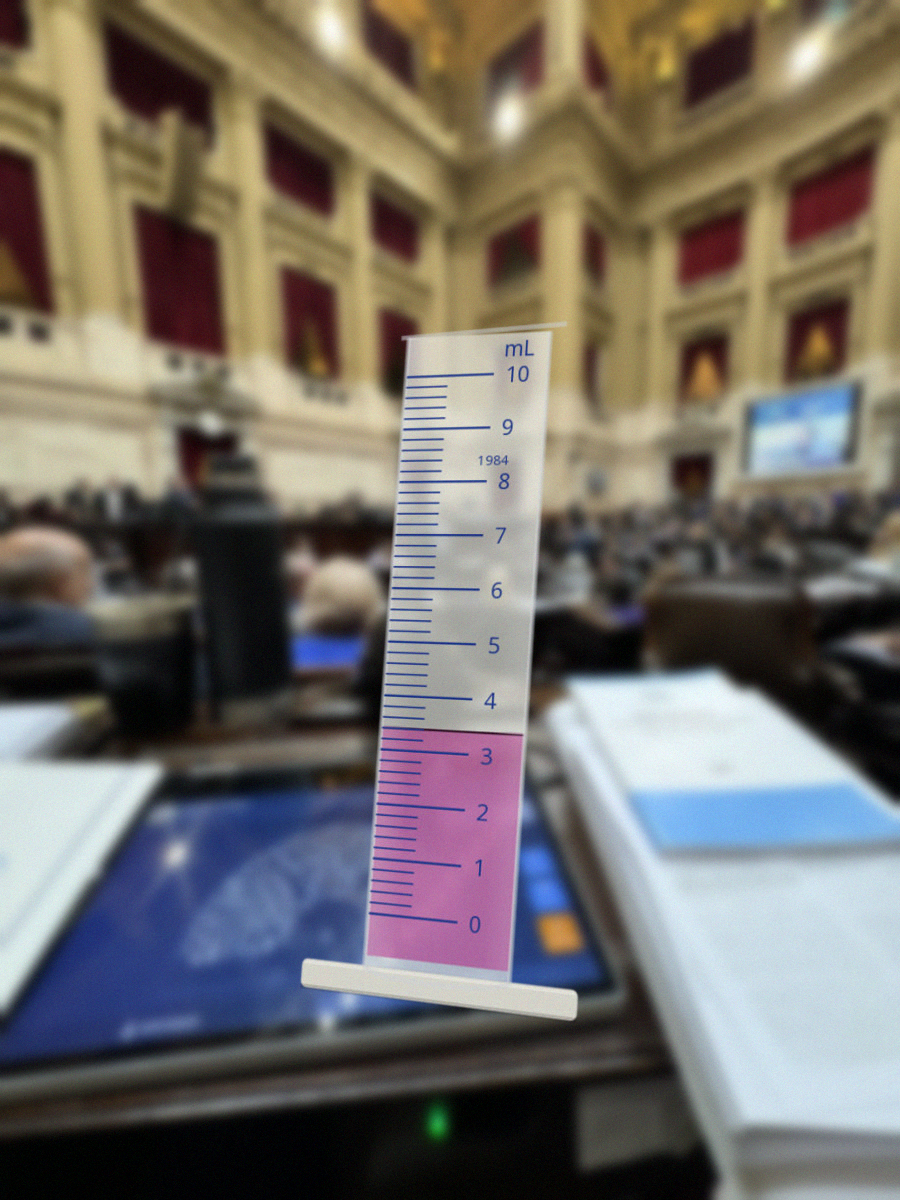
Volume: 3.4 mL
